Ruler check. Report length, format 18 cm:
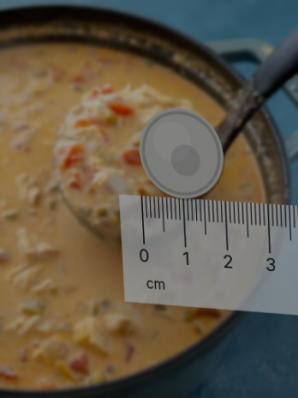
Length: 2 cm
